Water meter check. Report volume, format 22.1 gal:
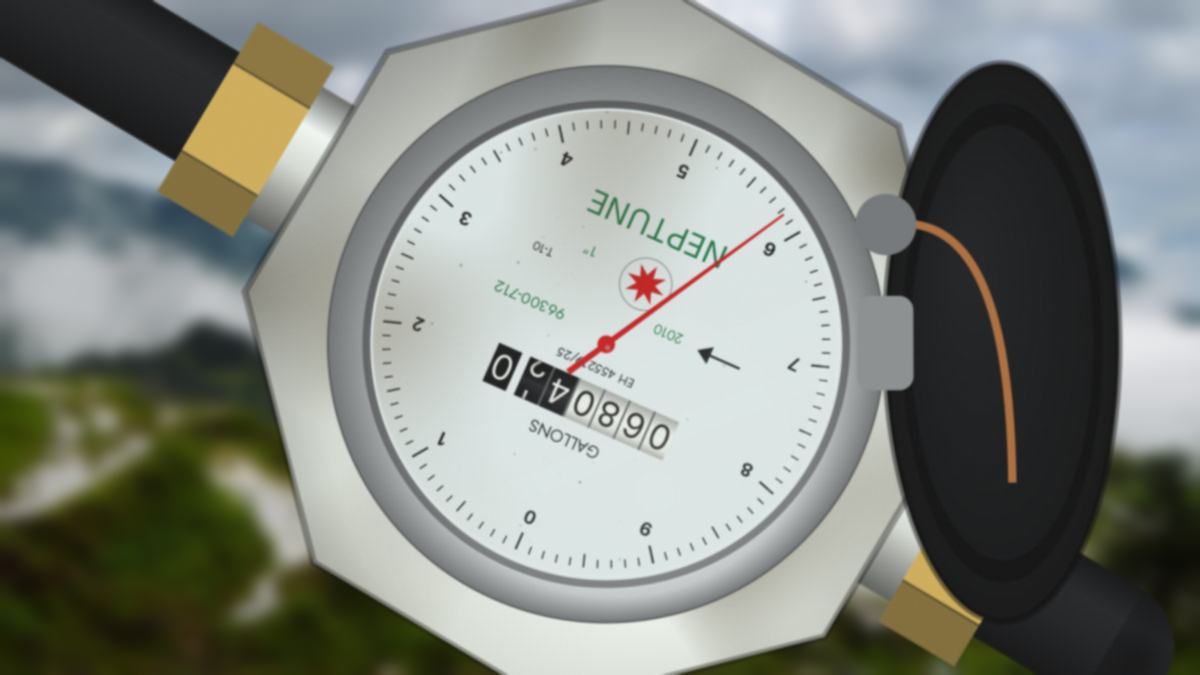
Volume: 680415.8 gal
